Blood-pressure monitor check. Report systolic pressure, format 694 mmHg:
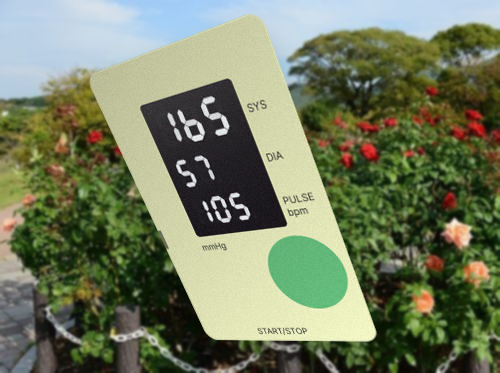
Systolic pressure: 165 mmHg
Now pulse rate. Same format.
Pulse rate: 105 bpm
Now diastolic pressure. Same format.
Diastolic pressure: 57 mmHg
